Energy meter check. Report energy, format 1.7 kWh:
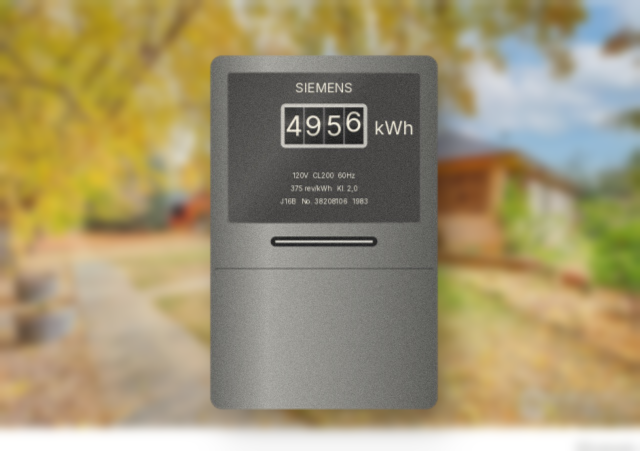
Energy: 4956 kWh
